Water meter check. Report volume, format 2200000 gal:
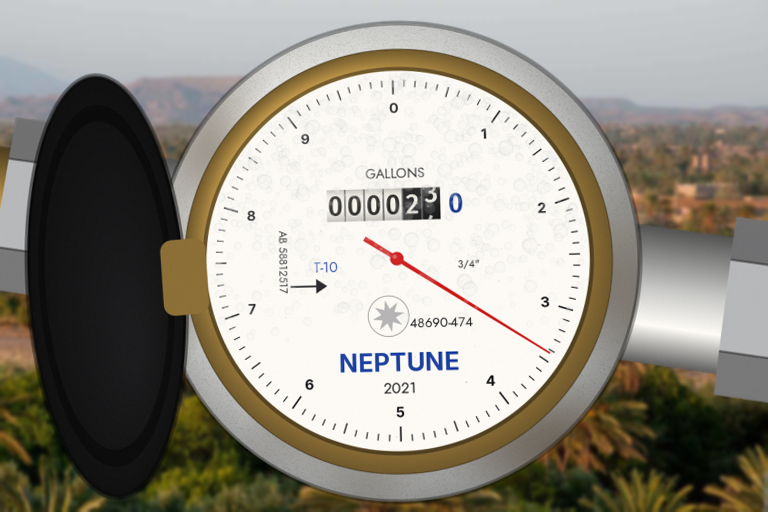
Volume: 233.4 gal
